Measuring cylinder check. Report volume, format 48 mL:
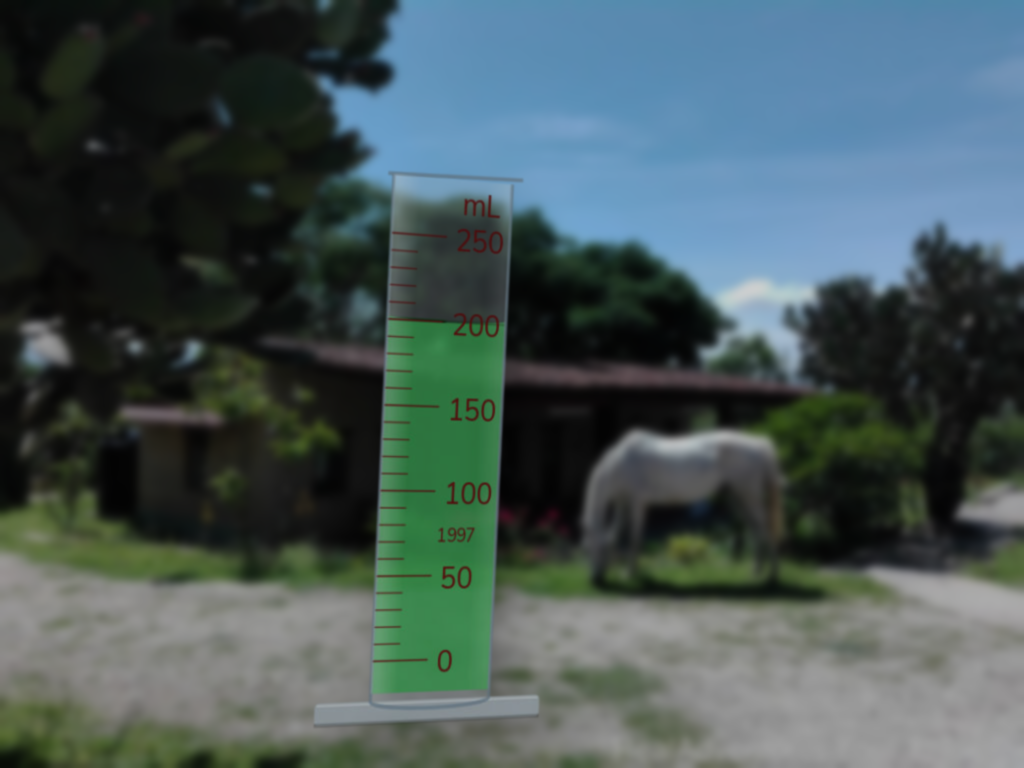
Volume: 200 mL
